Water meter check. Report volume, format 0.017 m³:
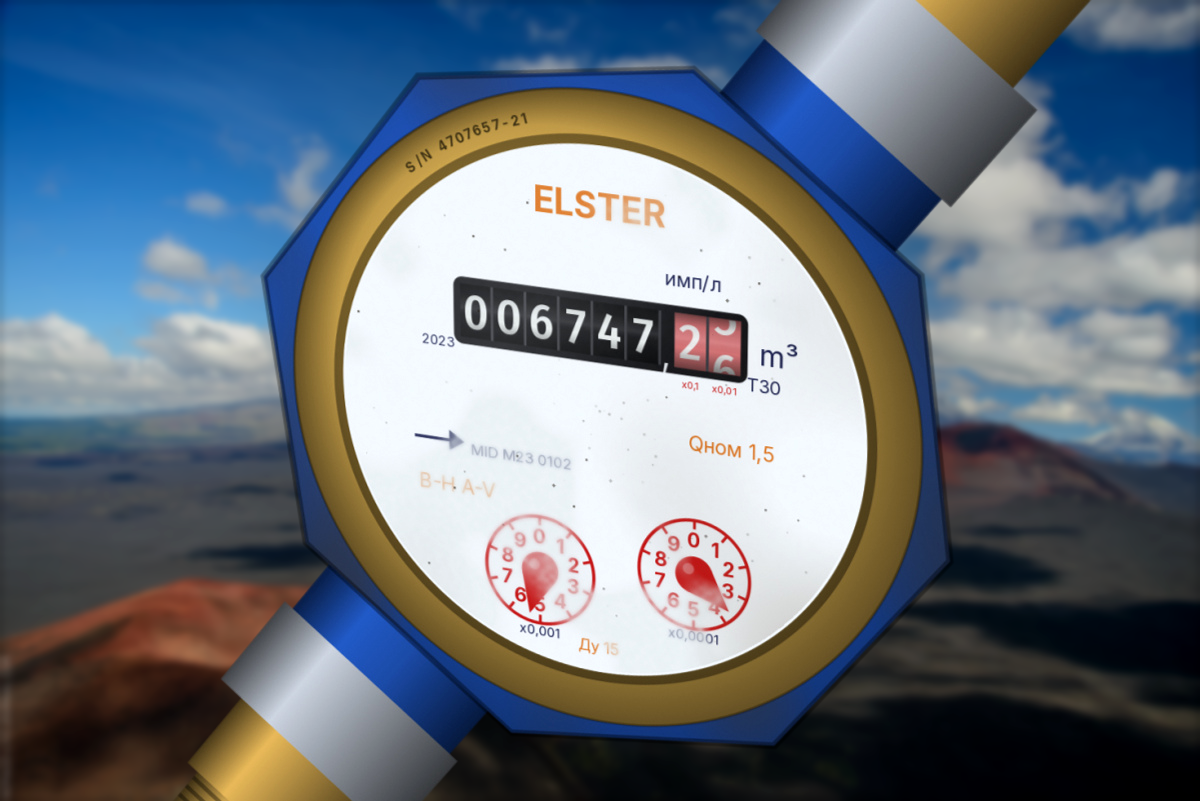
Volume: 6747.2553 m³
